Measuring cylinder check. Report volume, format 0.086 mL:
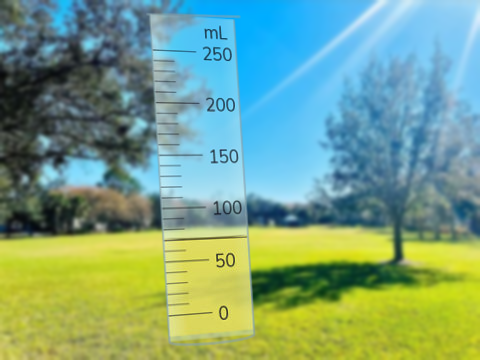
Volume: 70 mL
